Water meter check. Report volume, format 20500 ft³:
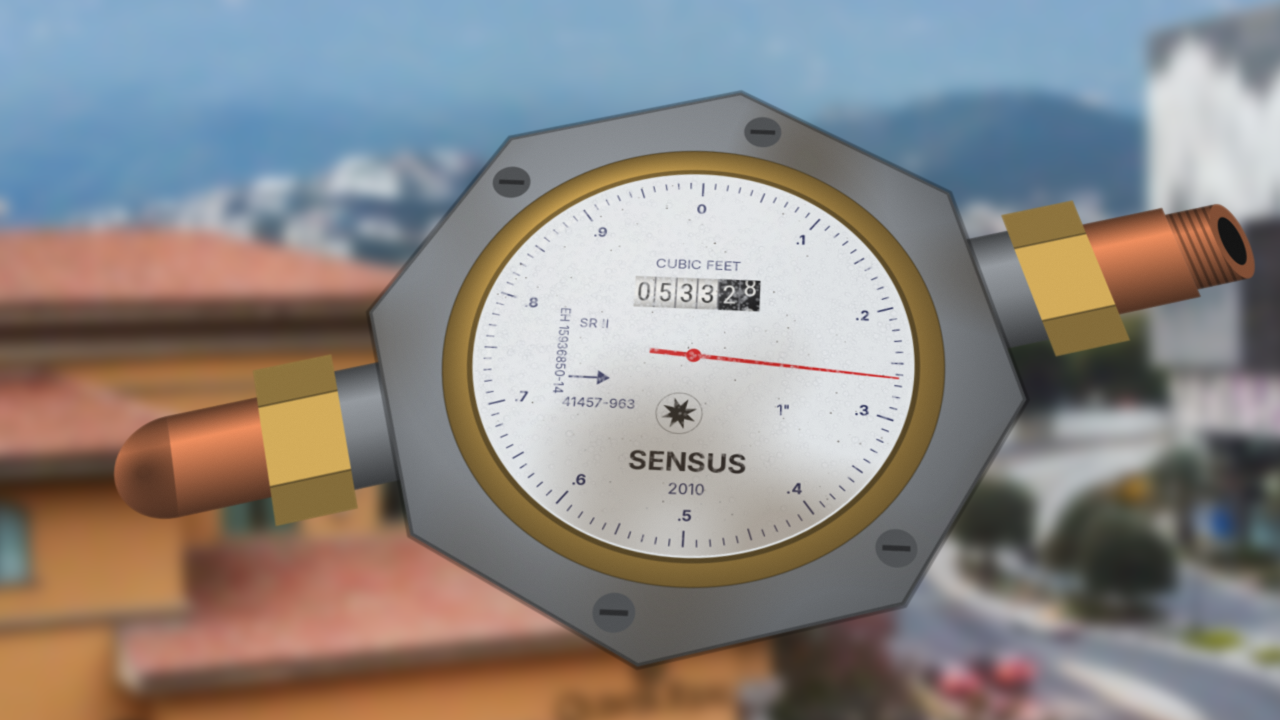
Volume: 53328.26 ft³
